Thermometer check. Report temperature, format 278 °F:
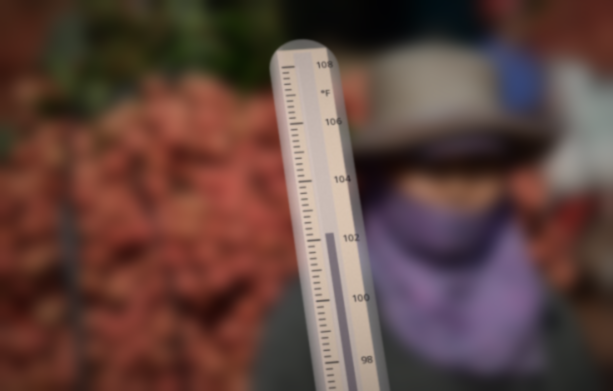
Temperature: 102.2 °F
